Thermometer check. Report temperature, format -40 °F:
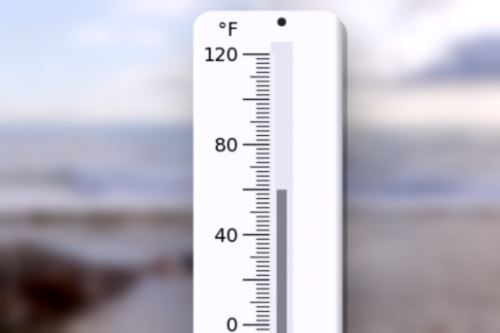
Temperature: 60 °F
